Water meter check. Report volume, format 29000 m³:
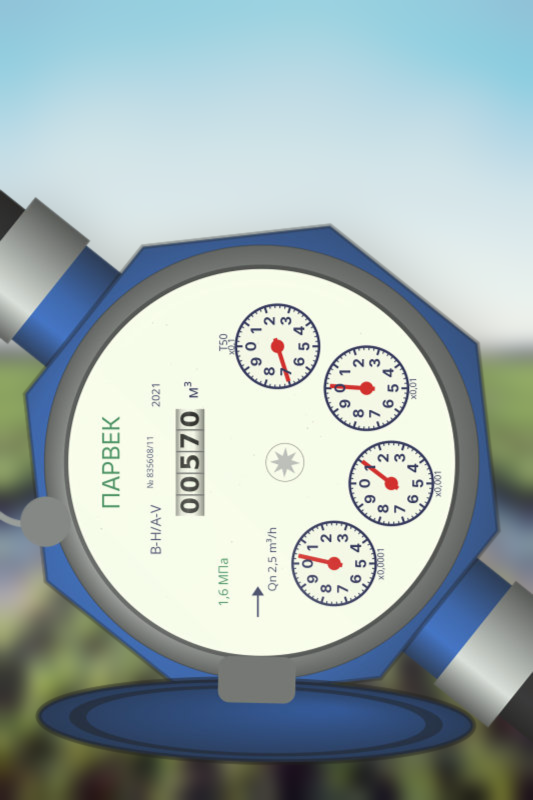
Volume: 570.7010 m³
